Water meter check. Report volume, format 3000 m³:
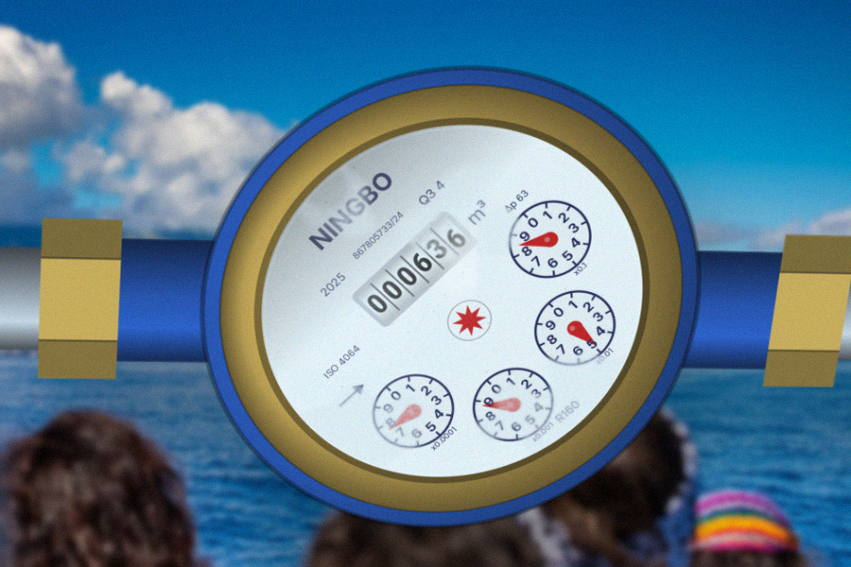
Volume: 635.8487 m³
